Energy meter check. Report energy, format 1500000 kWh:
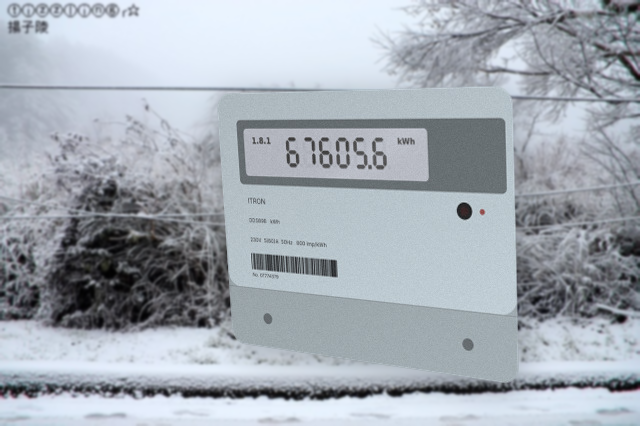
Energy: 67605.6 kWh
